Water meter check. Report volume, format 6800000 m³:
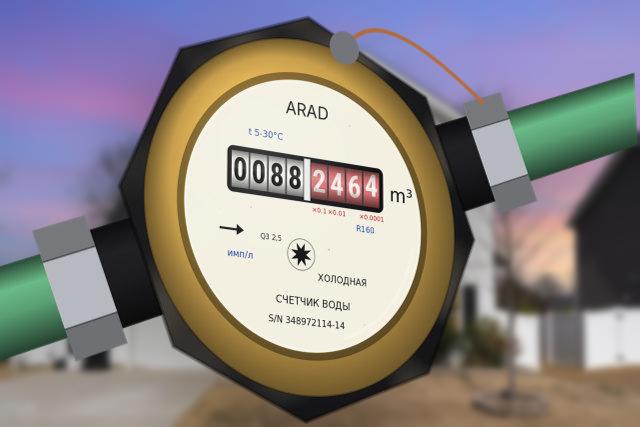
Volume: 88.2464 m³
